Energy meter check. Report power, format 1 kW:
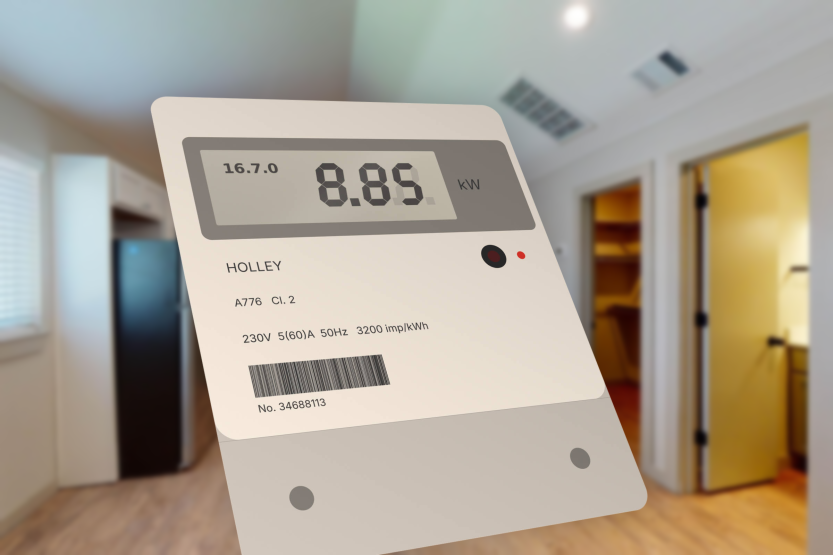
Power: 8.85 kW
